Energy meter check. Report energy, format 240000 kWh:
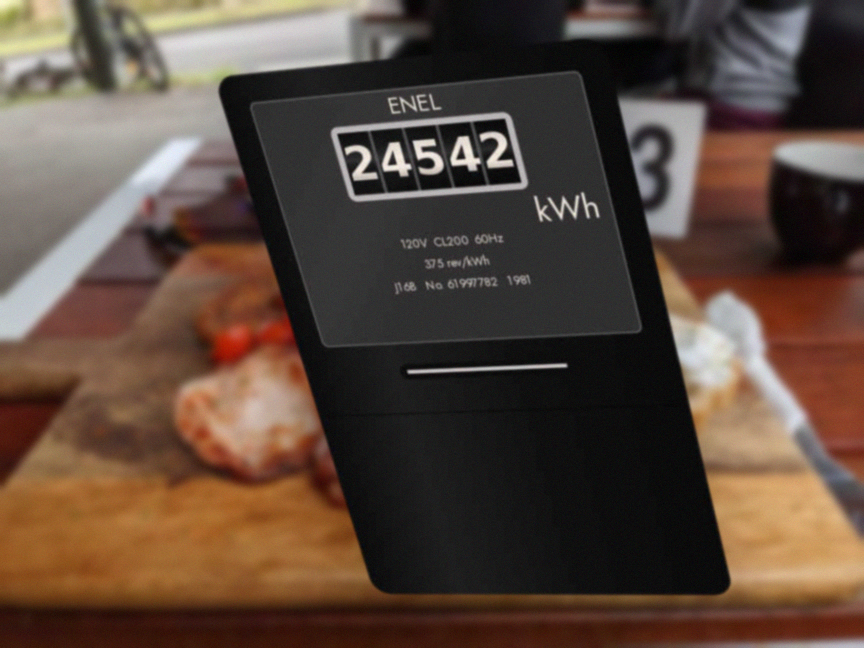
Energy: 24542 kWh
